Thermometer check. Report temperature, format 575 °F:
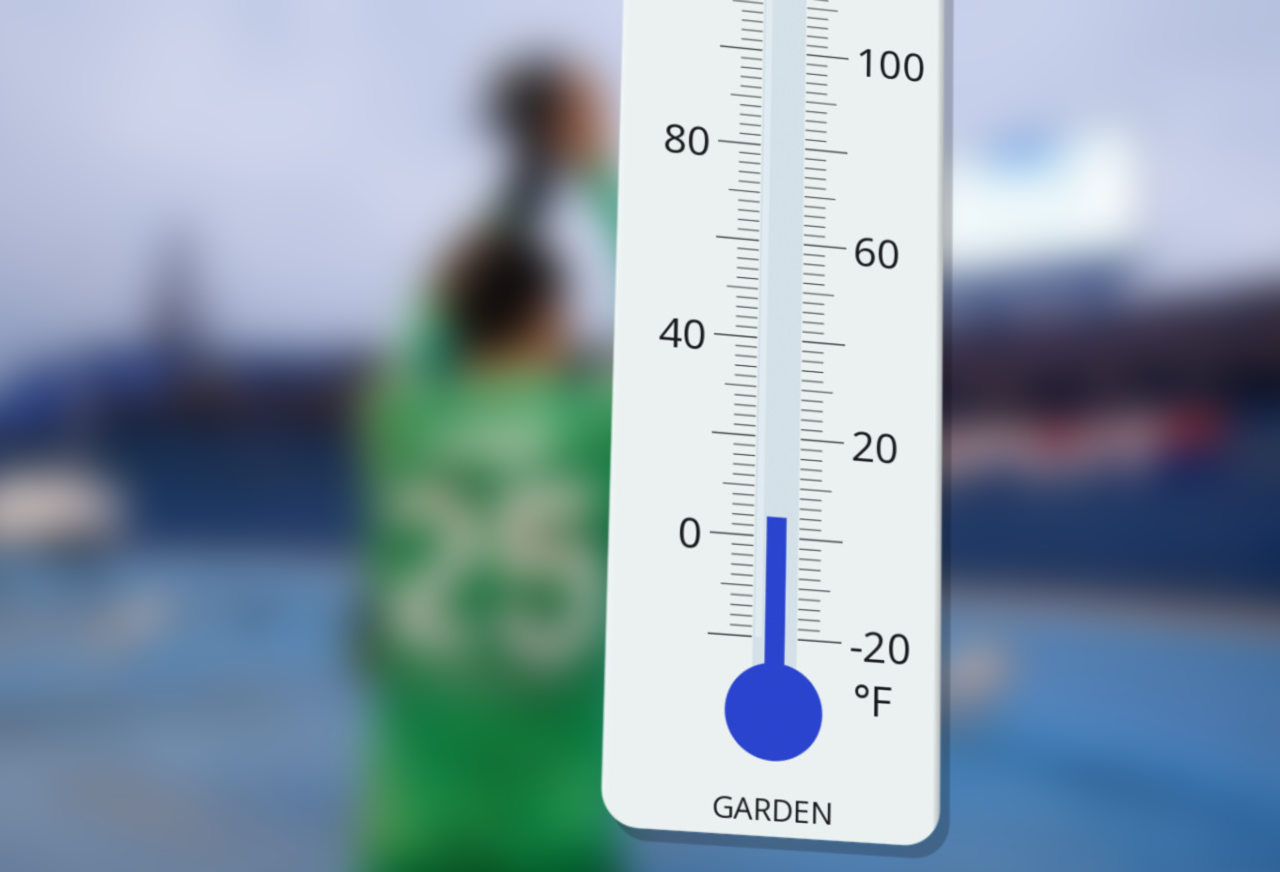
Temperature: 4 °F
